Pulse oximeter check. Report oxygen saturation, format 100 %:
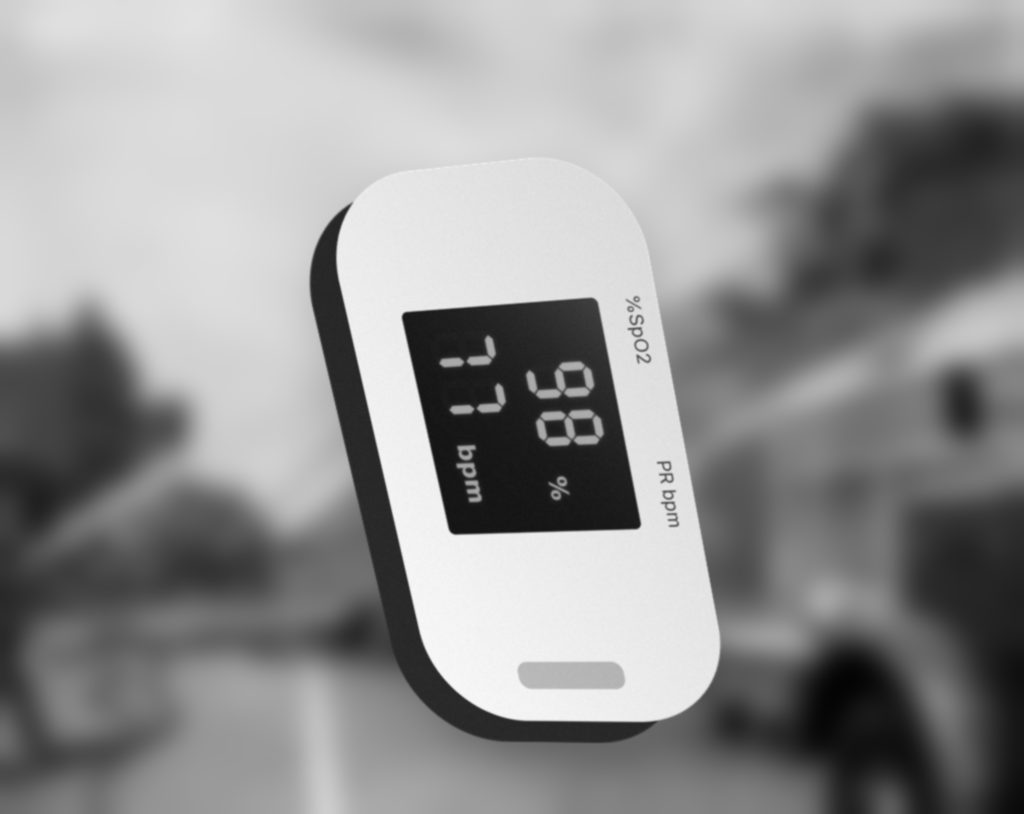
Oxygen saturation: 98 %
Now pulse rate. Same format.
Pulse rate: 77 bpm
